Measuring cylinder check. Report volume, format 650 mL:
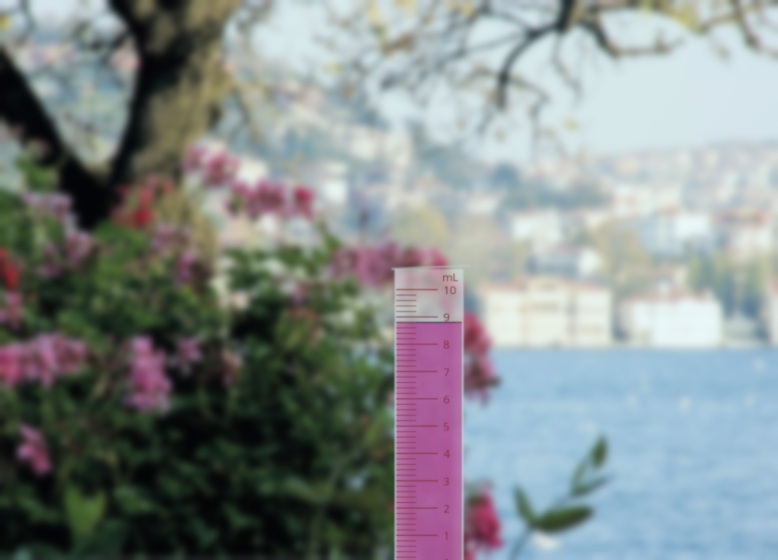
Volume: 8.8 mL
